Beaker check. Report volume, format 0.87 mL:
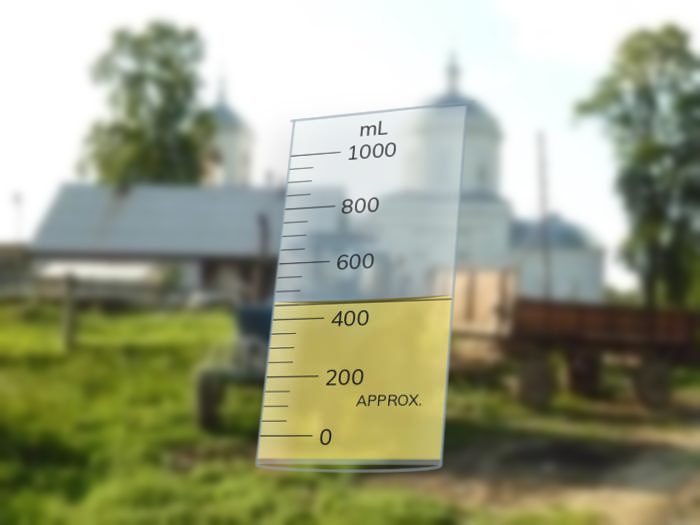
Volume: 450 mL
